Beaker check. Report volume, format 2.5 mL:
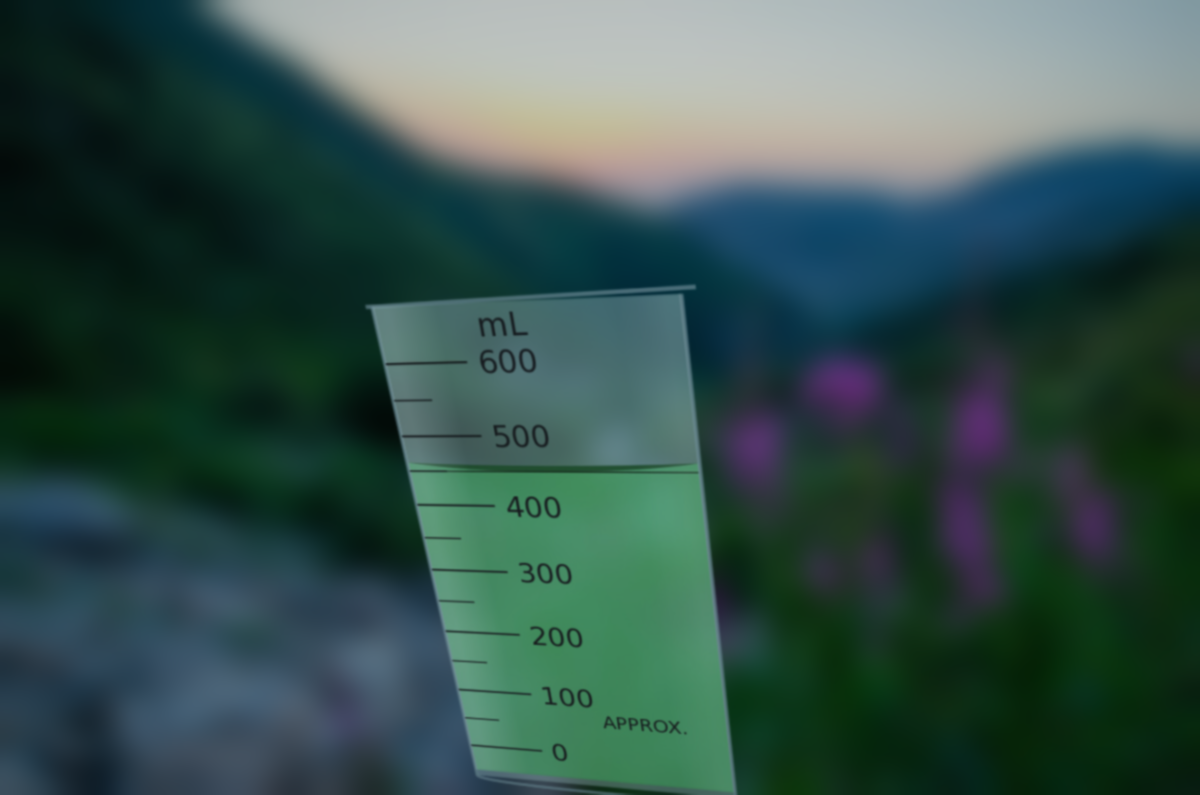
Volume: 450 mL
